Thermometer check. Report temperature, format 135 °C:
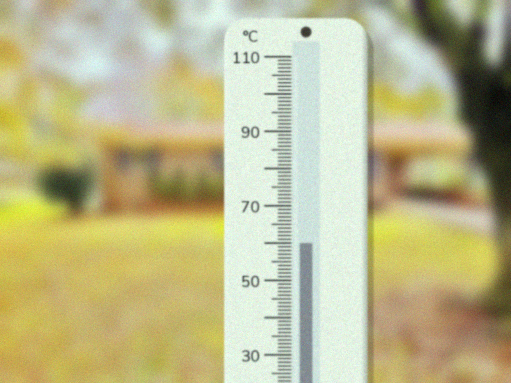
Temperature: 60 °C
